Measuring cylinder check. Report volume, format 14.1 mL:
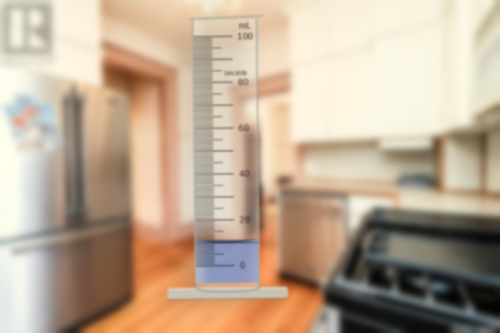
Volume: 10 mL
